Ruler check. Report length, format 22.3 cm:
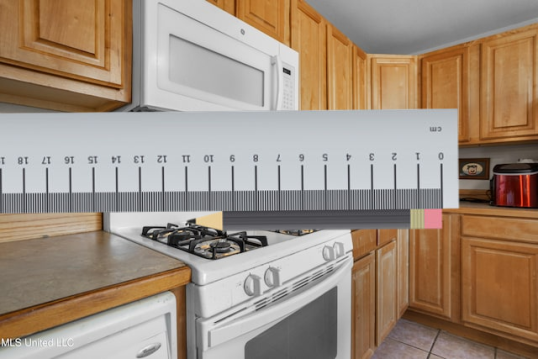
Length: 11 cm
